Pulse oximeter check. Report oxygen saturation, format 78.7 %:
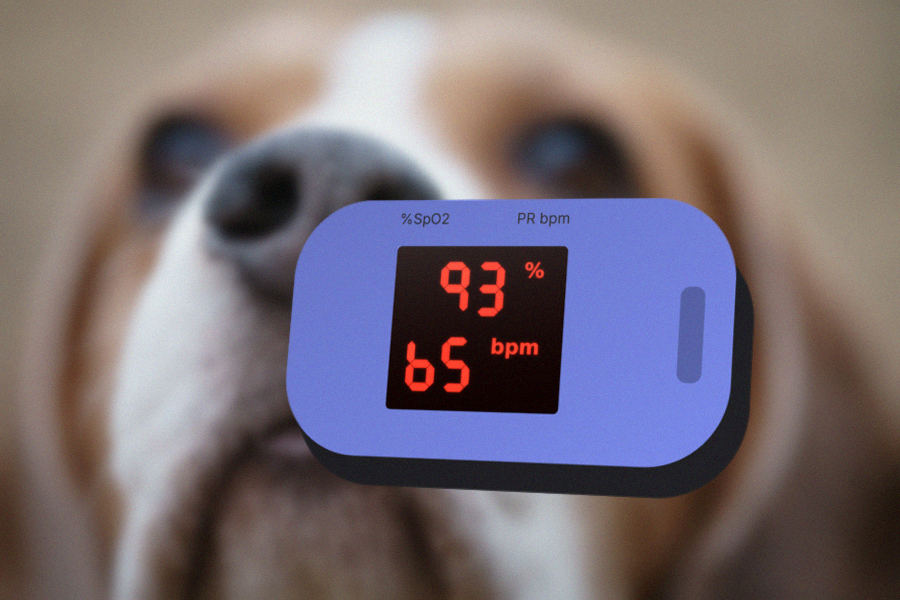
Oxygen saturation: 93 %
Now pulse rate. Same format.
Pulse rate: 65 bpm
